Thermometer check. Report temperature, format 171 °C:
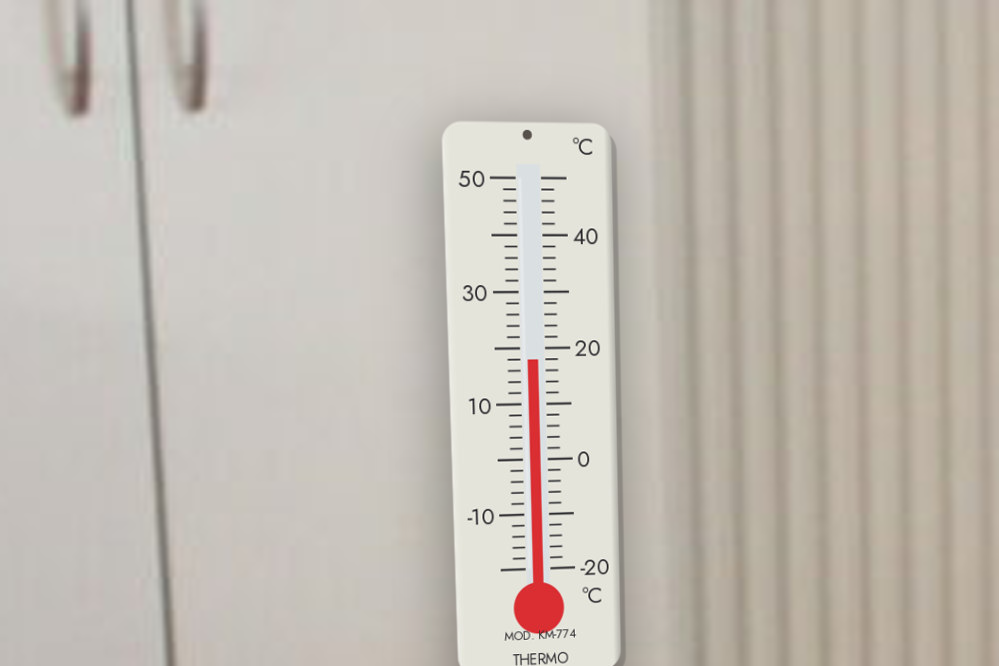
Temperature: 18 °C
